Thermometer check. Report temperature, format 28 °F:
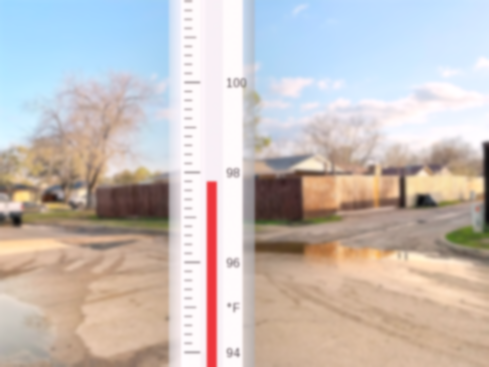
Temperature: 97.8 °F
